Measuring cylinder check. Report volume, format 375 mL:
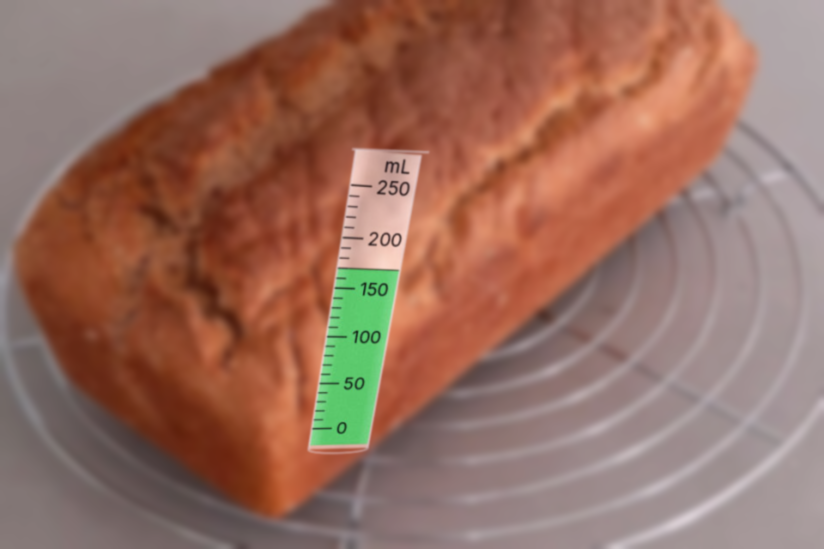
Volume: 170 mL
